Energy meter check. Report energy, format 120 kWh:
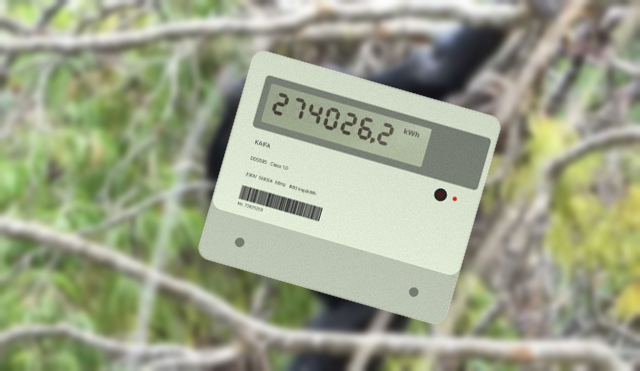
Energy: 274026.2 kWh
